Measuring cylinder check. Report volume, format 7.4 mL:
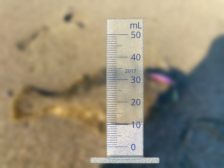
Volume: 10 mL
